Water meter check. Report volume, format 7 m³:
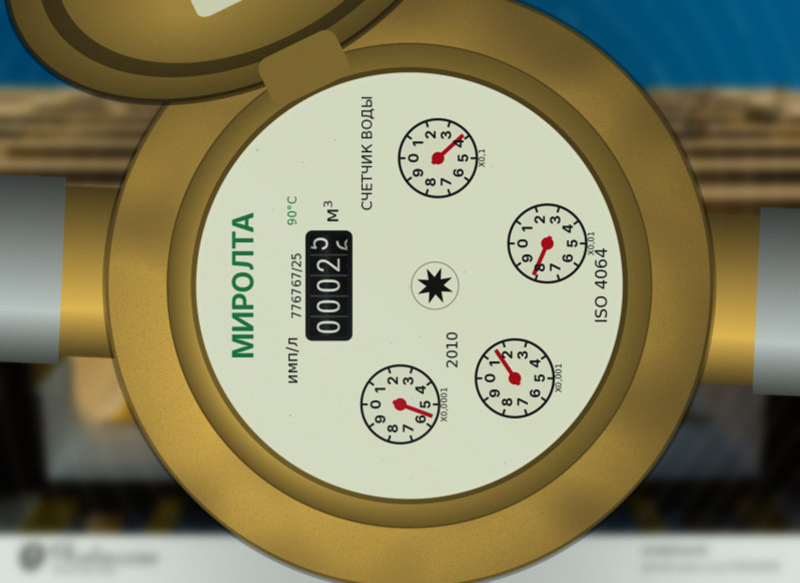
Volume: 25.3815 m³
